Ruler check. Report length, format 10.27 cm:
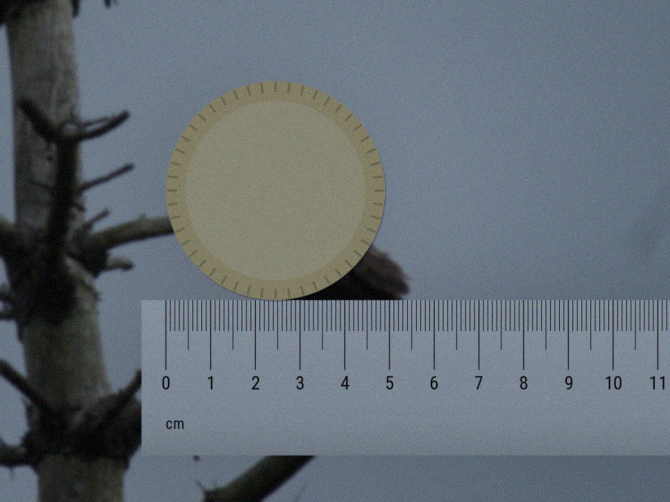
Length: 4.9 cm
